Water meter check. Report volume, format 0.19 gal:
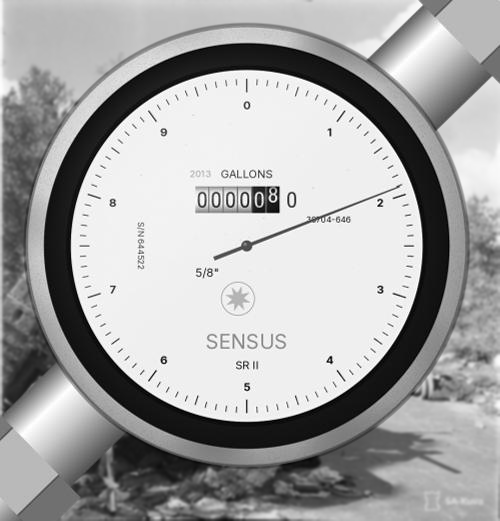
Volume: 81.9 gal
